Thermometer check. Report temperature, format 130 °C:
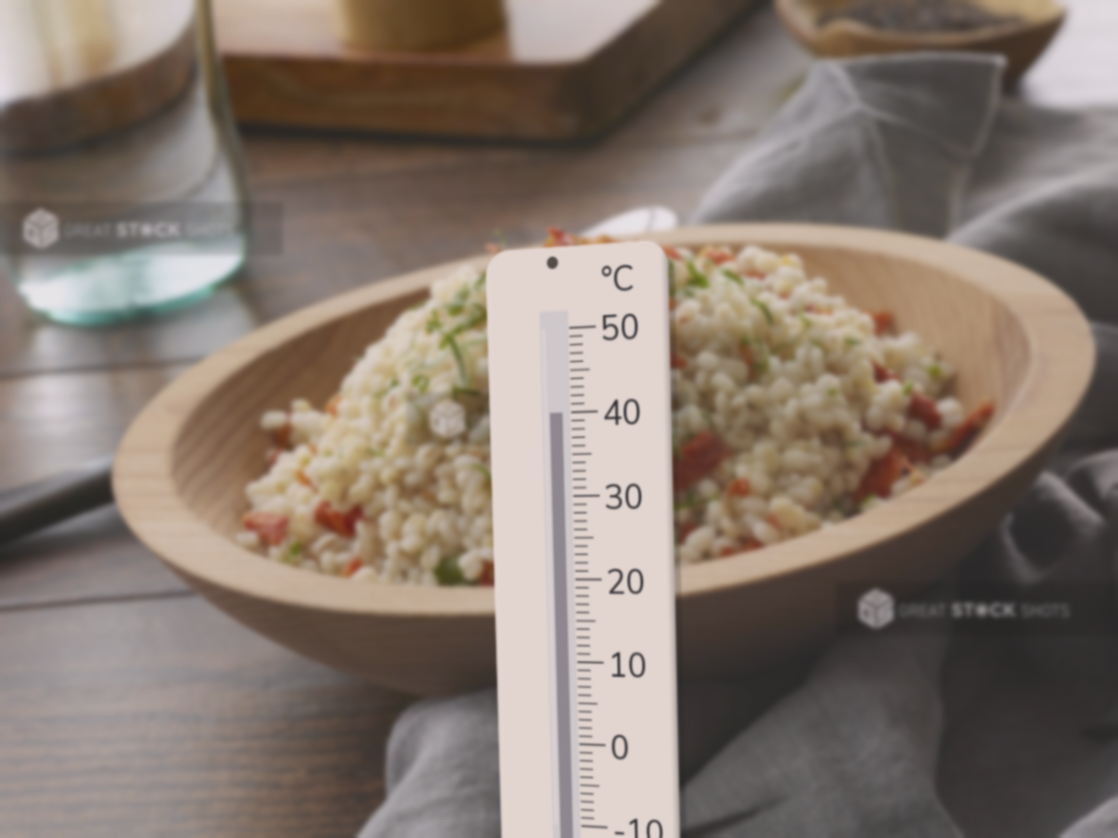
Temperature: 40 °C
